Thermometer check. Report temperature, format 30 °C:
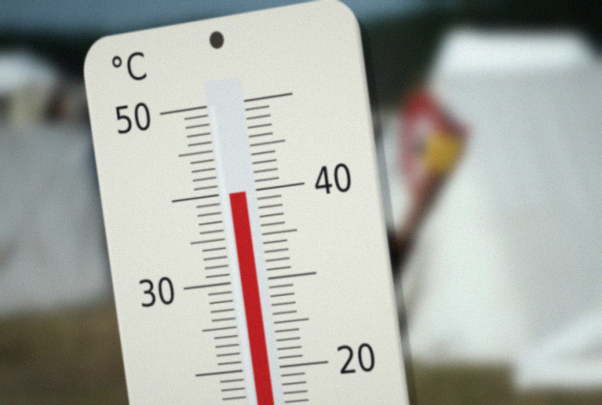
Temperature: 40 °C
